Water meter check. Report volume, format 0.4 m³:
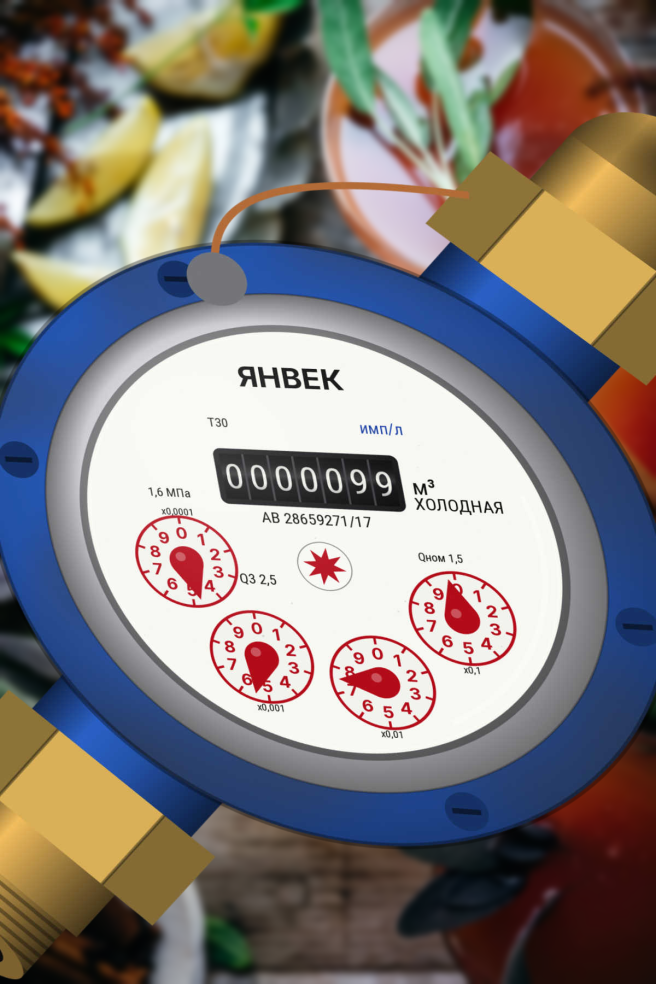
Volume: 98.9754 m³
